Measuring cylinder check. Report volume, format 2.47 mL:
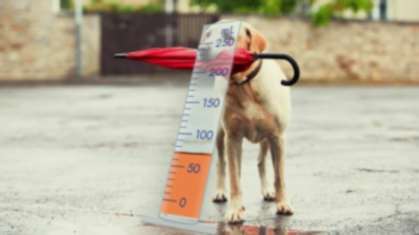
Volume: 70 mL
